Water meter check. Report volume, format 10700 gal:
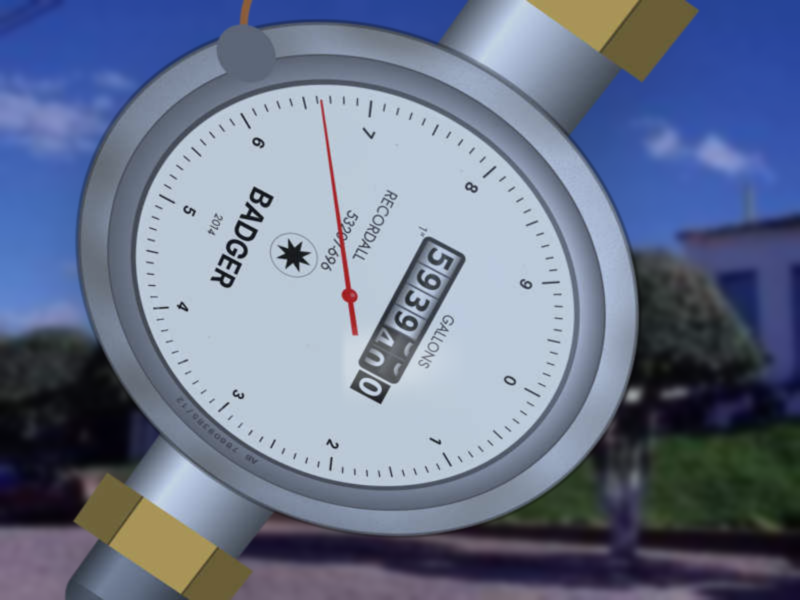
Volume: 5939396.6 gal
